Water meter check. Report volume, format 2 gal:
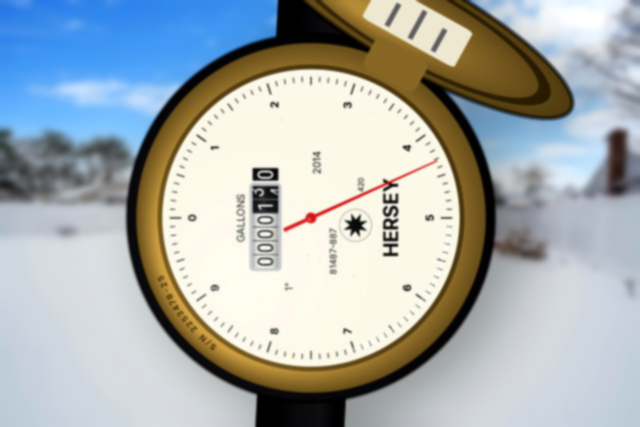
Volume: 134.3 gal
